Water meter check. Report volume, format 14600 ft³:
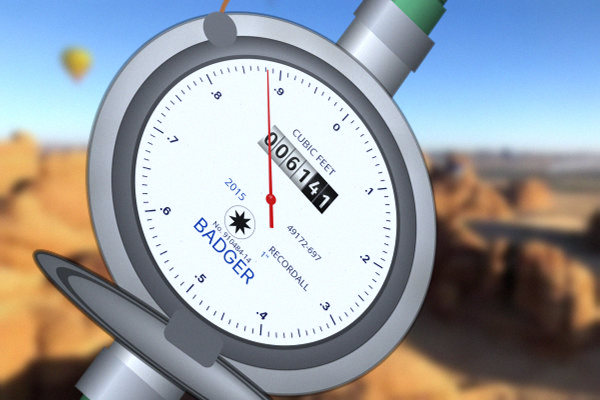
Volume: 6140.88 ft³
